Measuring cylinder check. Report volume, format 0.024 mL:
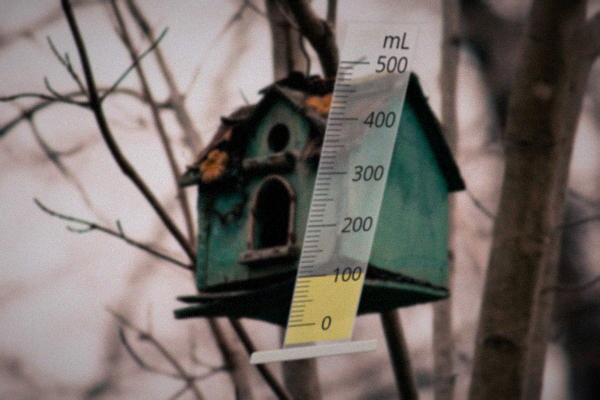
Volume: 100 mL
